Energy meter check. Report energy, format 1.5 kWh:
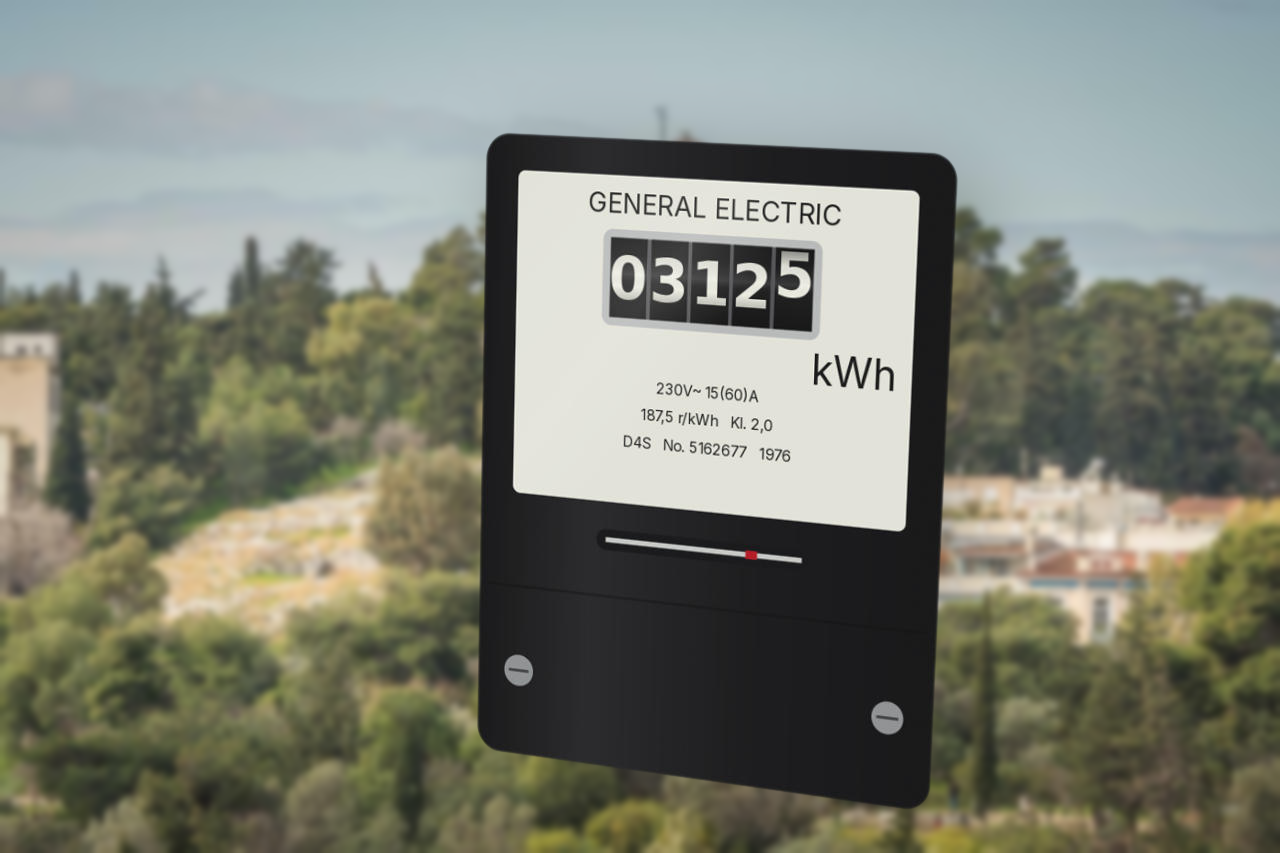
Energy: 3125 kWh
